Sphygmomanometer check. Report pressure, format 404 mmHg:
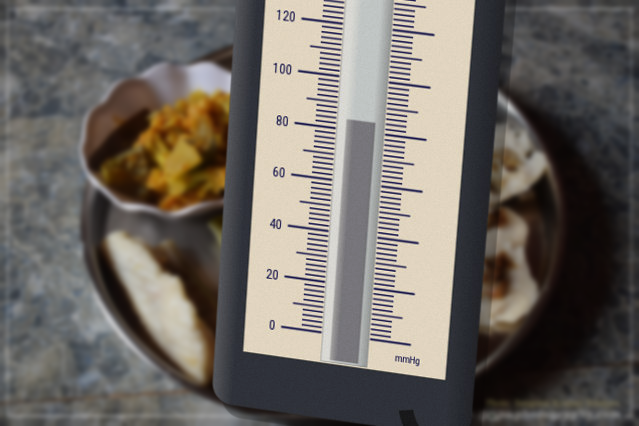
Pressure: 84 mmHg
